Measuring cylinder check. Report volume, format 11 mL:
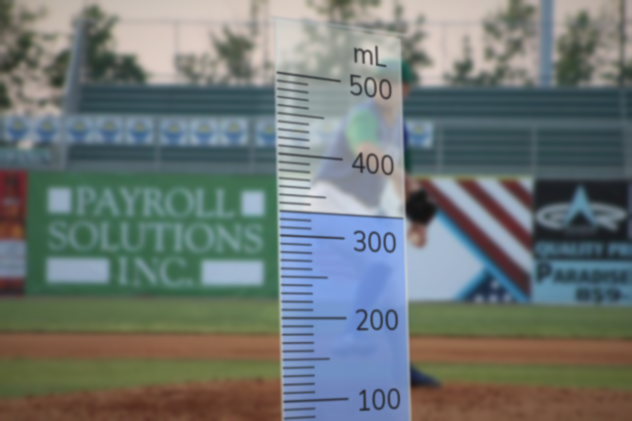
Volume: 330 mL
